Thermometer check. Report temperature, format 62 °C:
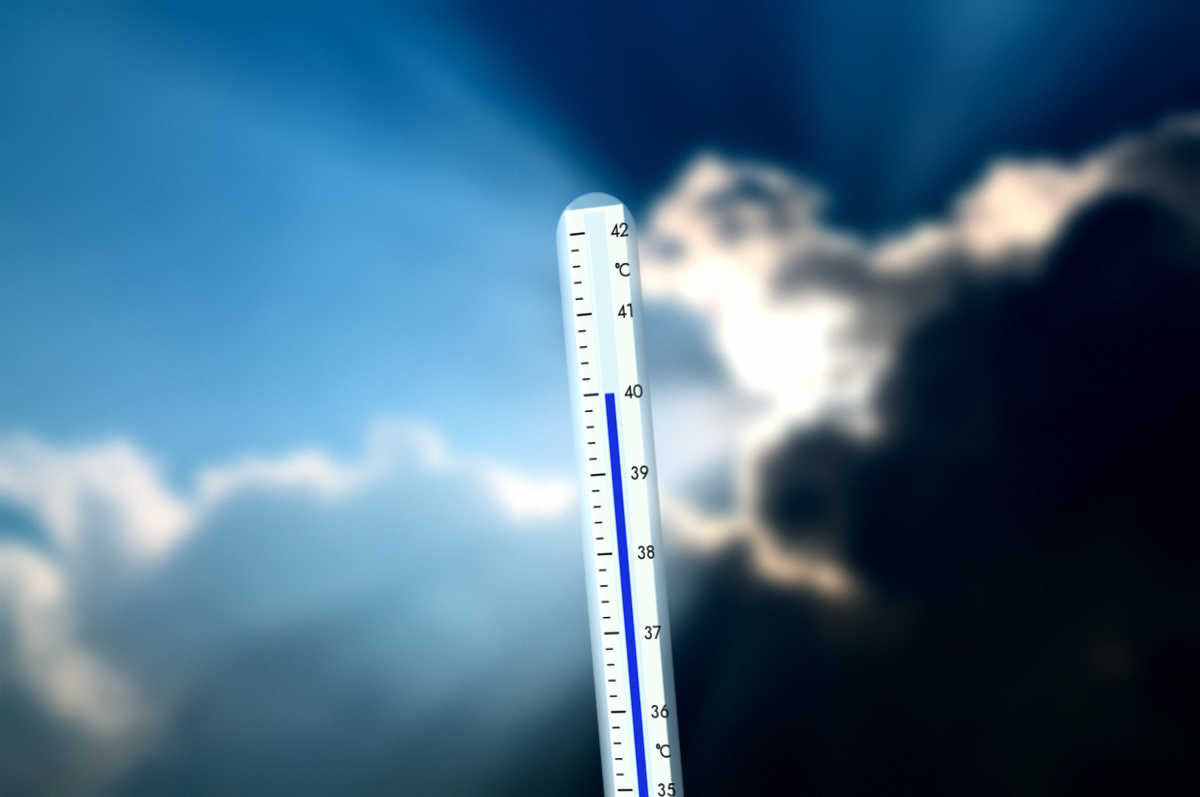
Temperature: 40 °C
